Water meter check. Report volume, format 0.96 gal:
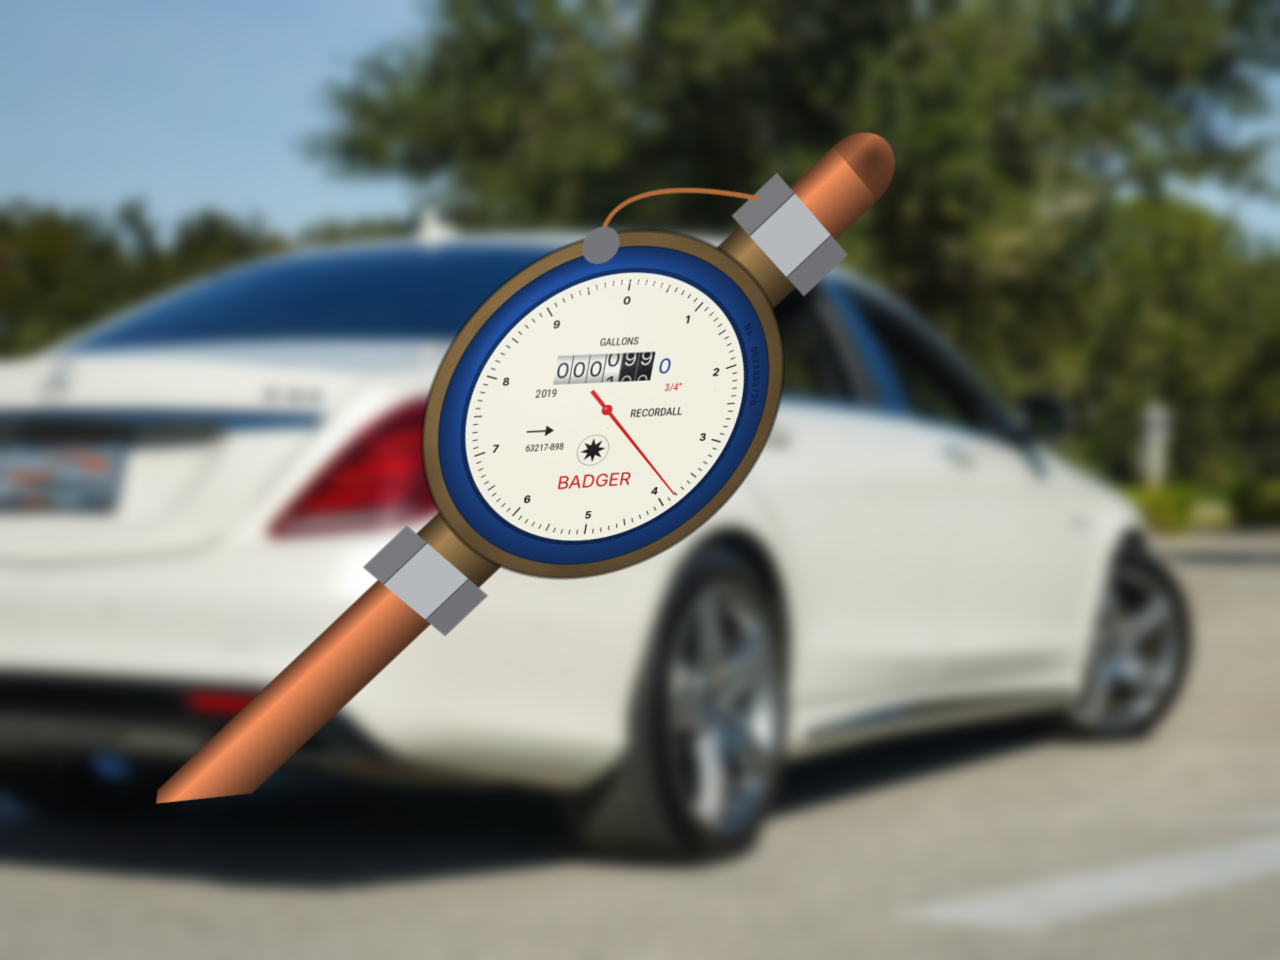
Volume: 993.8 gal
